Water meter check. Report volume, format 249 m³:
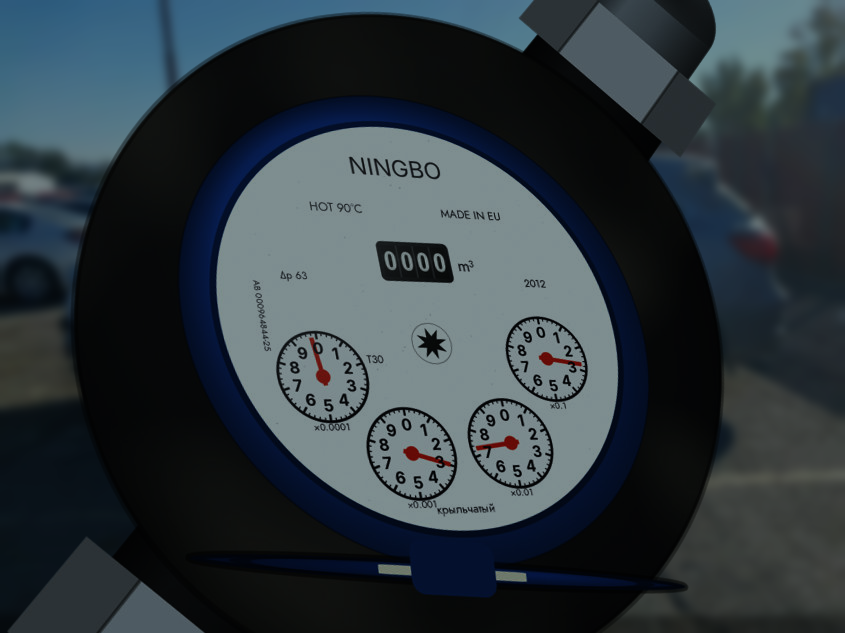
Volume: 0.2729 m³
